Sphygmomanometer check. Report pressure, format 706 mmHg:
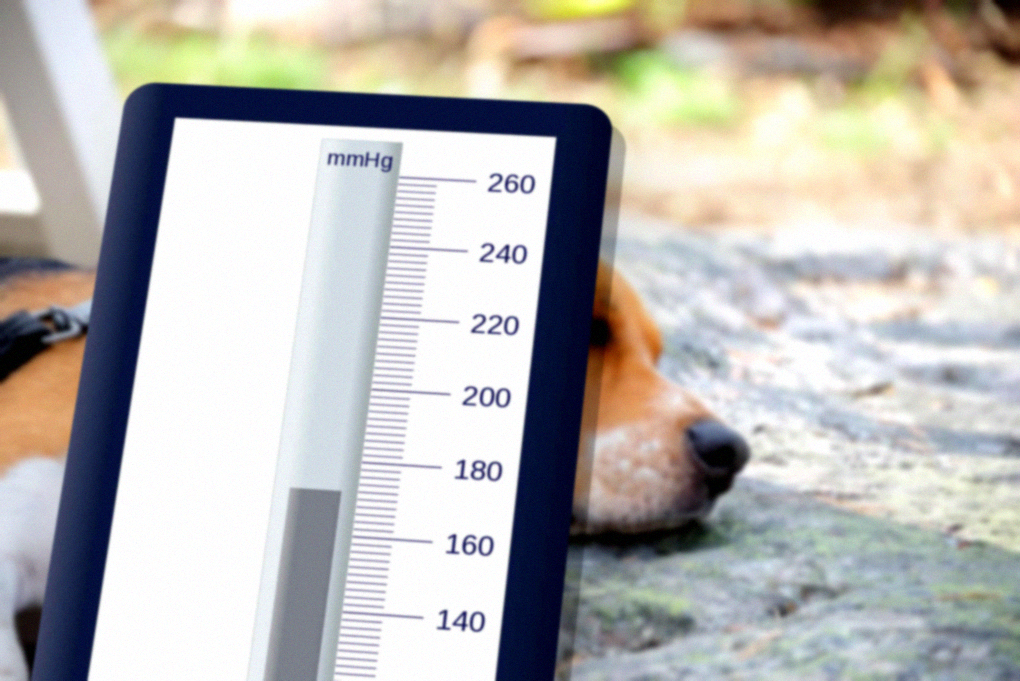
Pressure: 172 mmHg
